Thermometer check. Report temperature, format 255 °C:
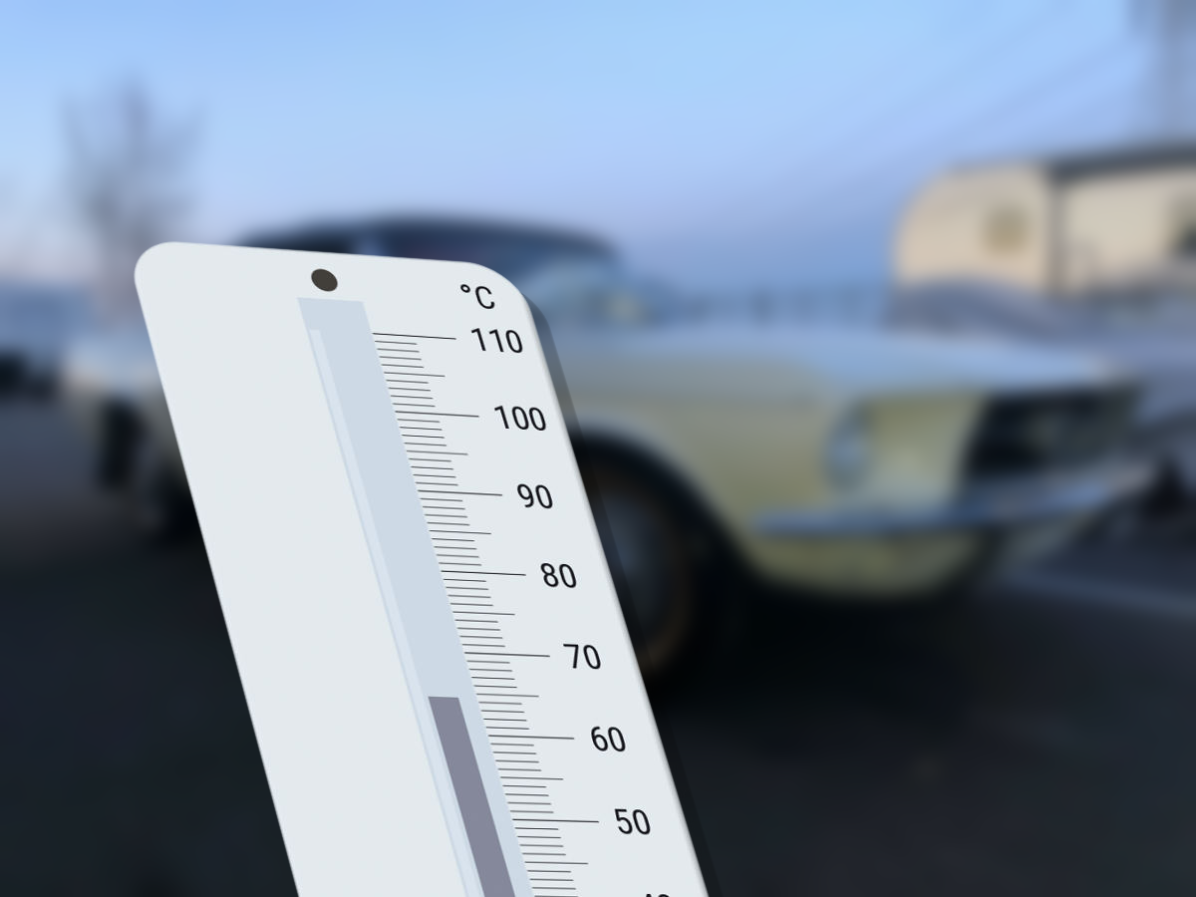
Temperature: 64.5 °C
